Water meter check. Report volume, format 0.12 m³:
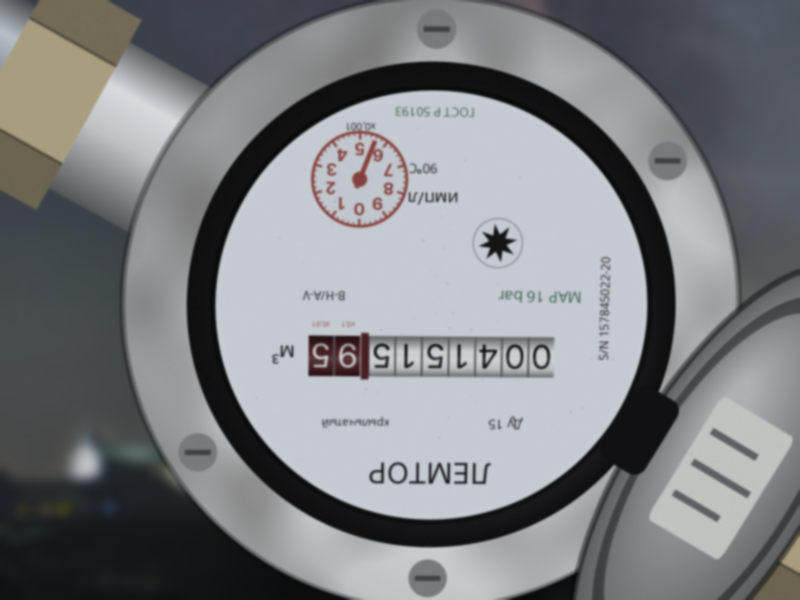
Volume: 41515.955 m³
